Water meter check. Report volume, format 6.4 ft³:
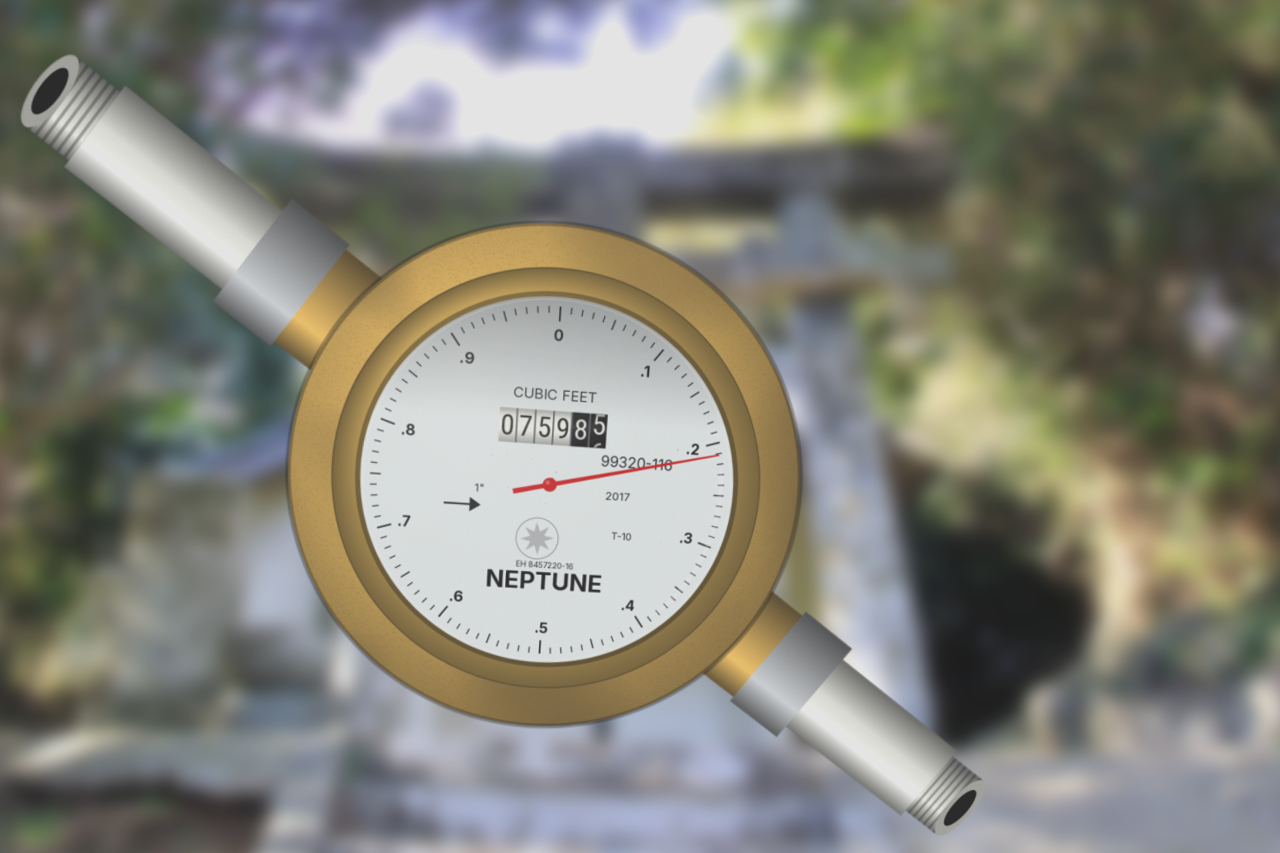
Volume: 75985.21 ft³
